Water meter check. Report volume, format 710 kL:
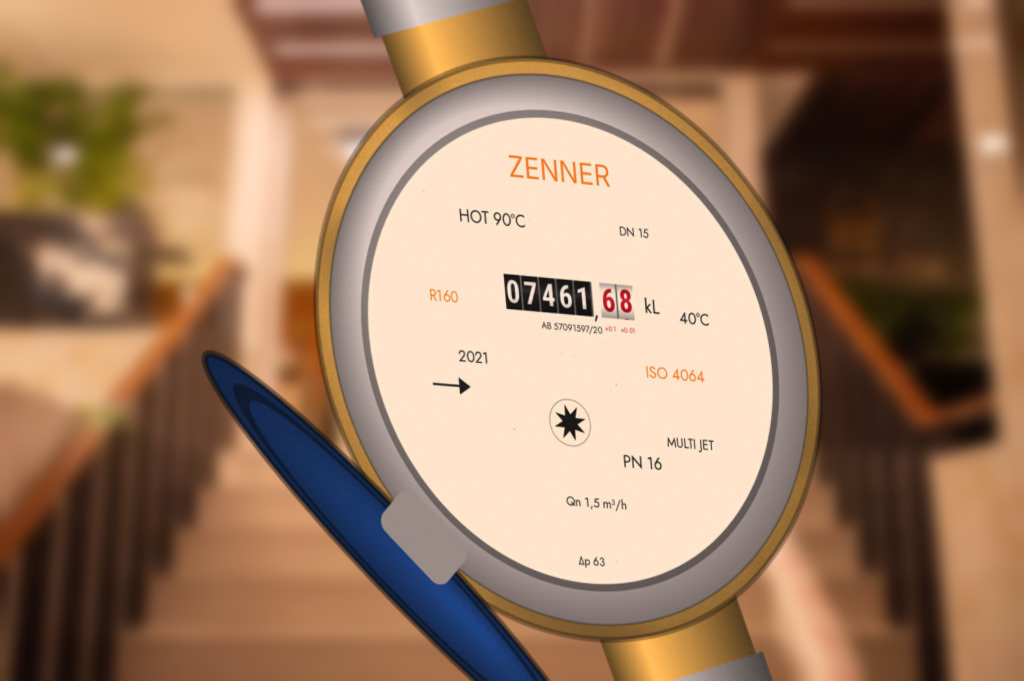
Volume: 7461.68 kL
